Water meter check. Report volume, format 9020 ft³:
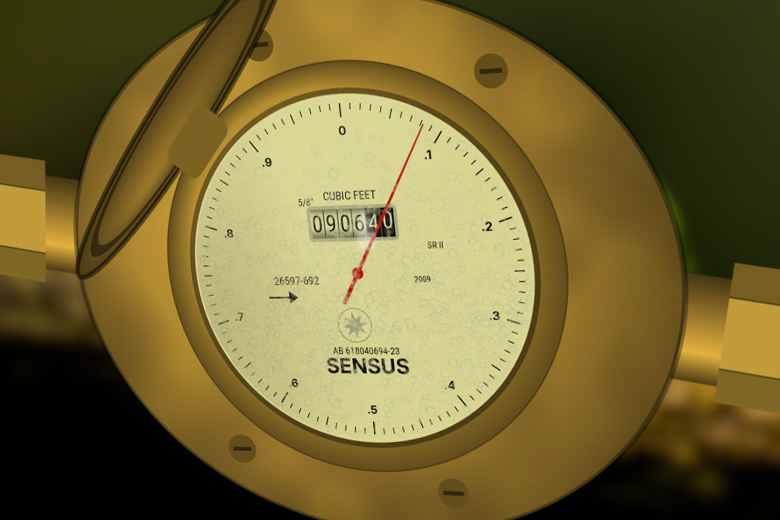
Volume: 90640.08 ft³
